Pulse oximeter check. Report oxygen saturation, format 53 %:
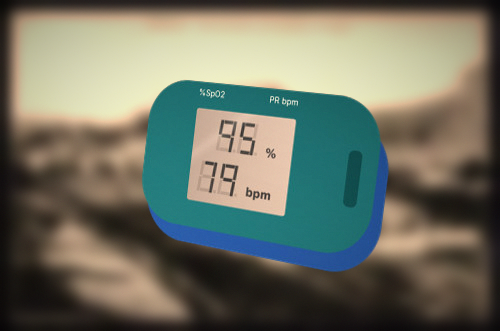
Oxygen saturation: 95 %
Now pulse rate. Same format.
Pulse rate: 79 bpm
